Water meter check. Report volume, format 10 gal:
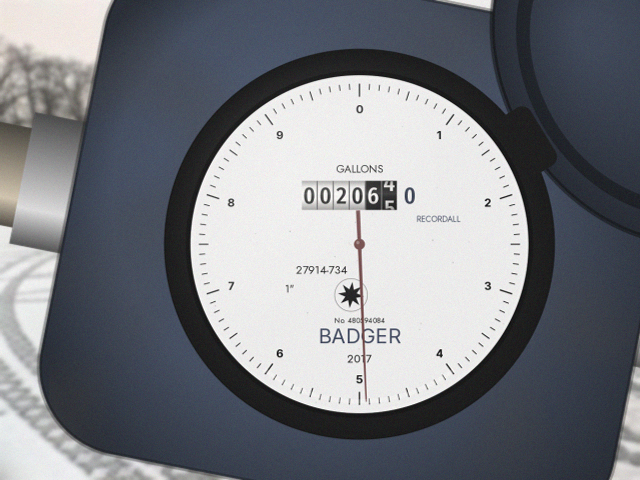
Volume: 20644.9 gal
